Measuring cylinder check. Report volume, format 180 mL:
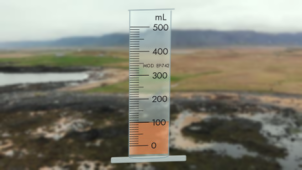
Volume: 100 mL
